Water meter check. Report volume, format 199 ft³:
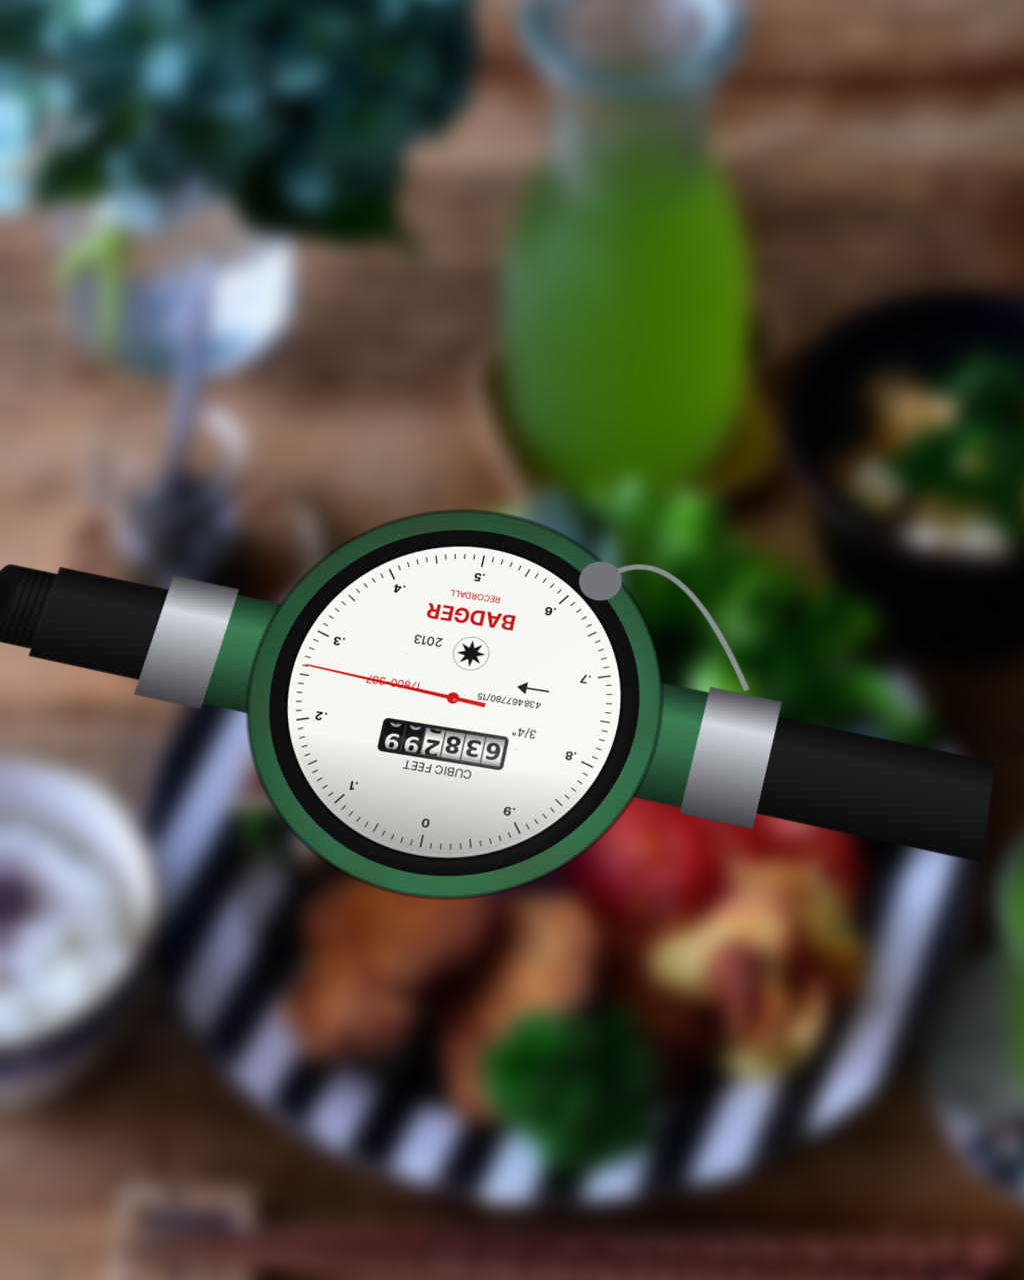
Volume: 638299.26 ft³
